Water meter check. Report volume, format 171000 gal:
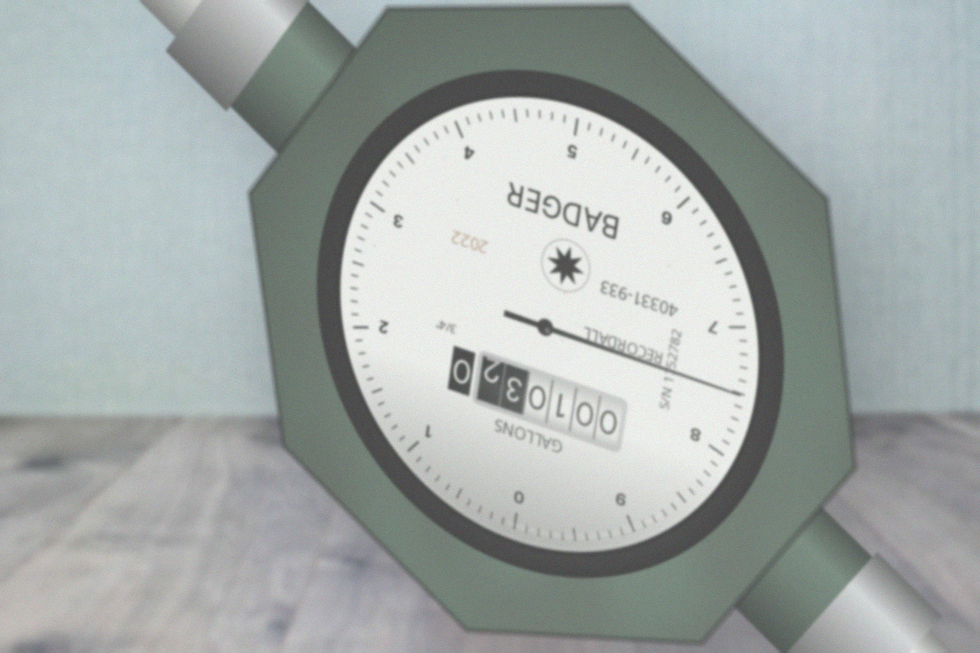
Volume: 10317.5 gal
